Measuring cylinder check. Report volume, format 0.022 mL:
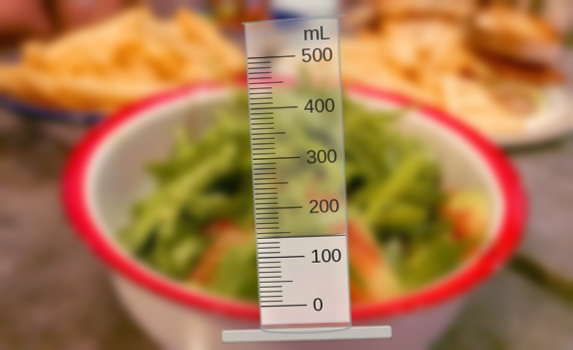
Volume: 140 mL
